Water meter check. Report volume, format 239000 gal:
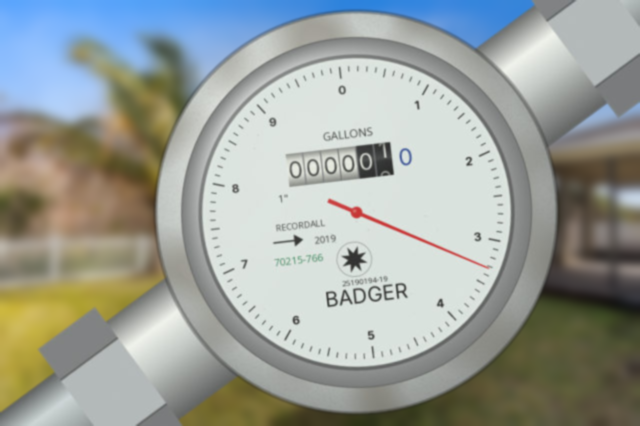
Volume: 13.3 gal
